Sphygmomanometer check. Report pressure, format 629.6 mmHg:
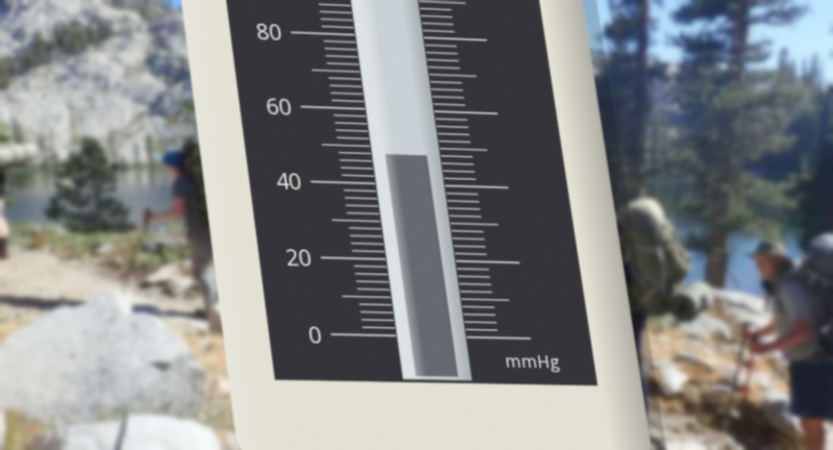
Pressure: 48 mmHg
